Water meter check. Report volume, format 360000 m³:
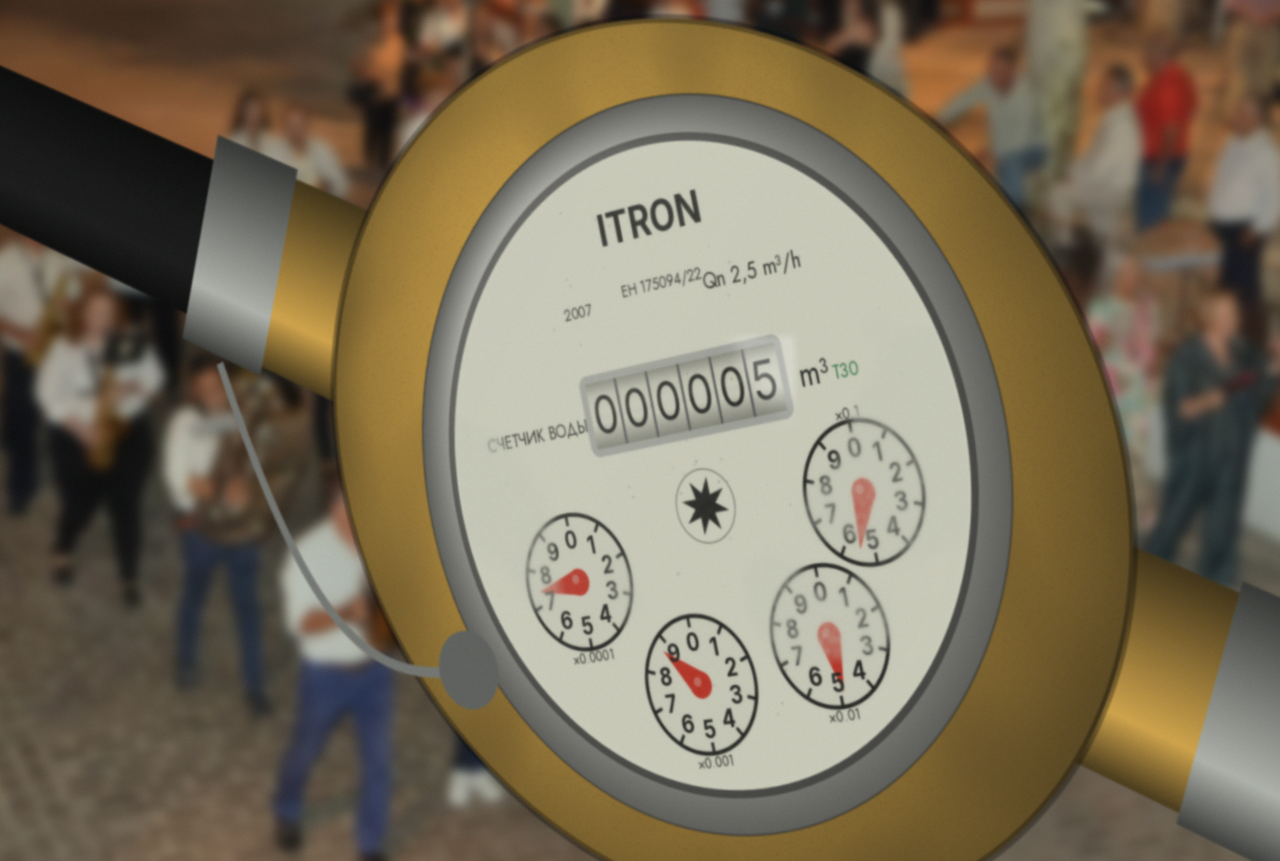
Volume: 5.5487 m³
